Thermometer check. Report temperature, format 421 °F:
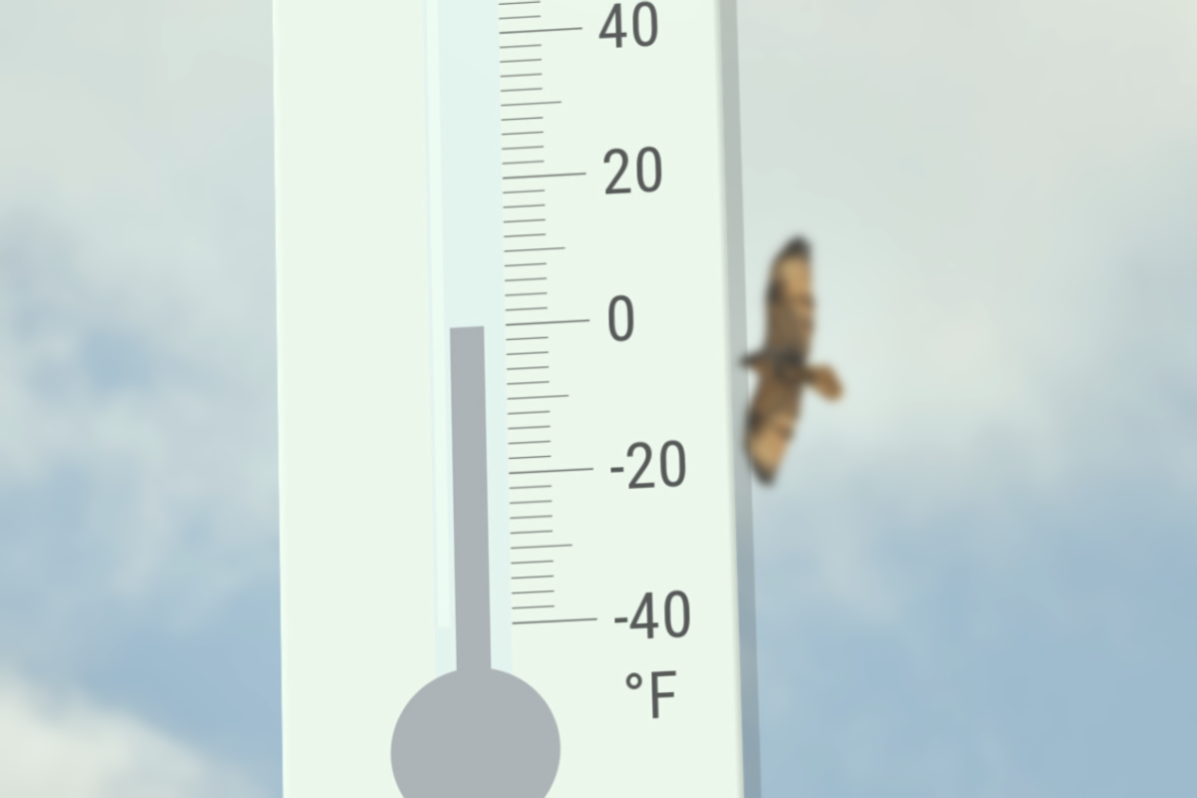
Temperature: 0 °F
